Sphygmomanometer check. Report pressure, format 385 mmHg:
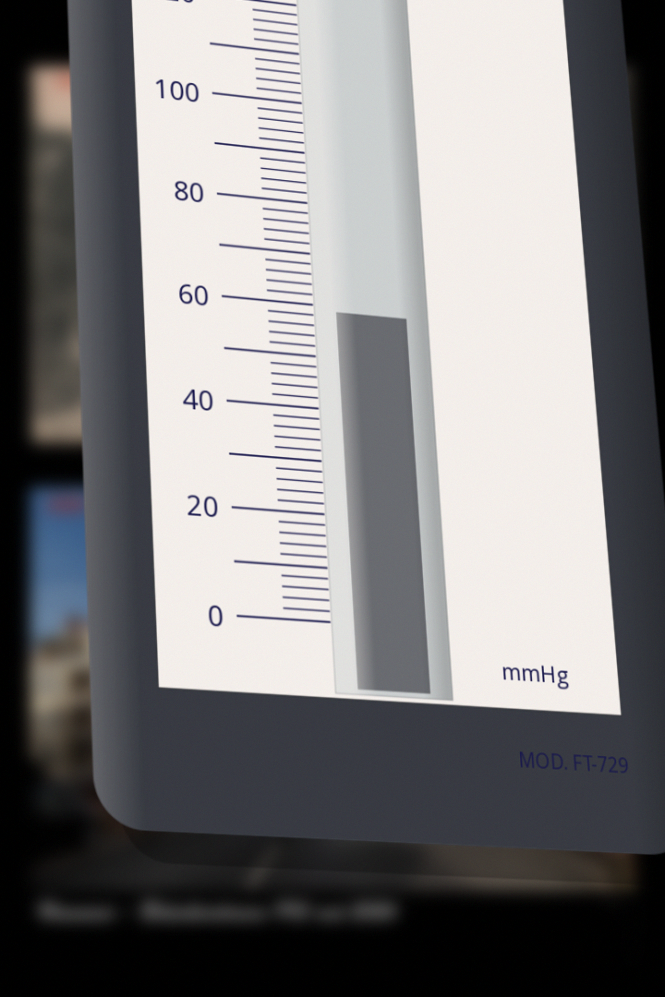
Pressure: 59 mmHg
